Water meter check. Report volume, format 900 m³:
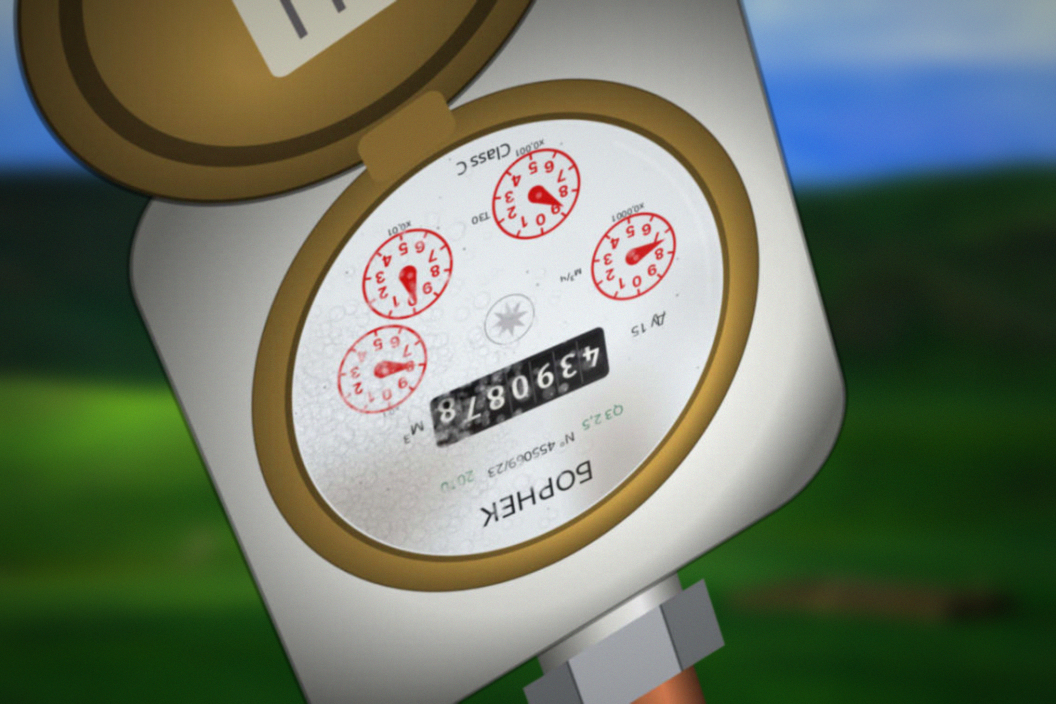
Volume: 4390877.7987 m³
